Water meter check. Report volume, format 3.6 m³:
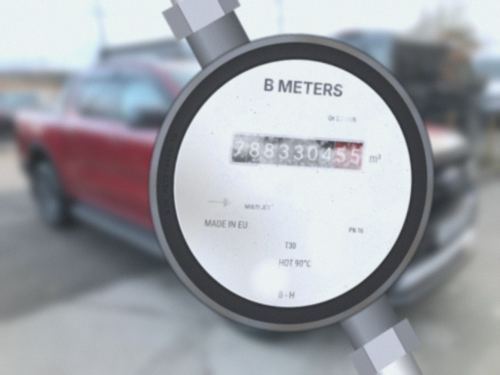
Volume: 7883304.55 m³
